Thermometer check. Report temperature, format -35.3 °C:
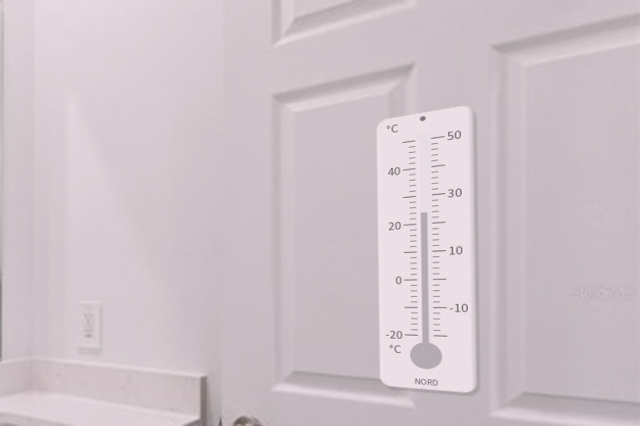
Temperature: 24 °C
